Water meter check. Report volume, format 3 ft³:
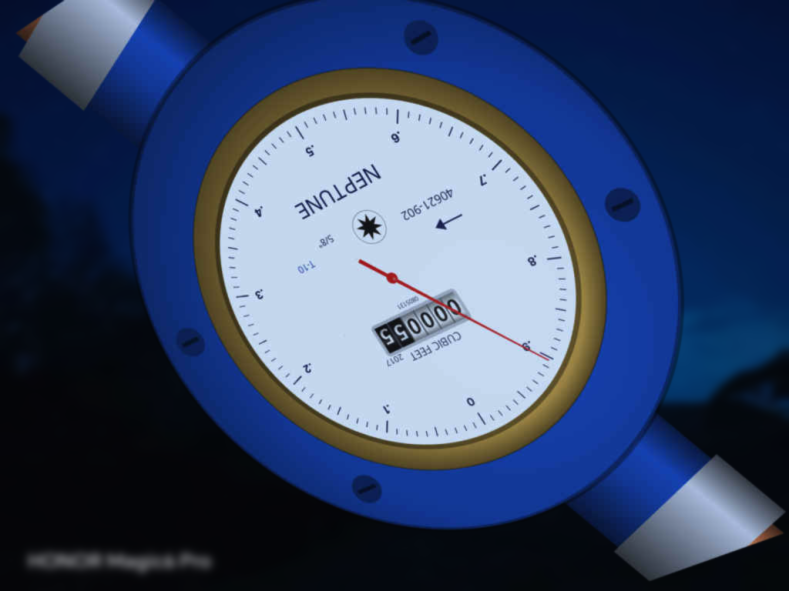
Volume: 54.90 ft³
